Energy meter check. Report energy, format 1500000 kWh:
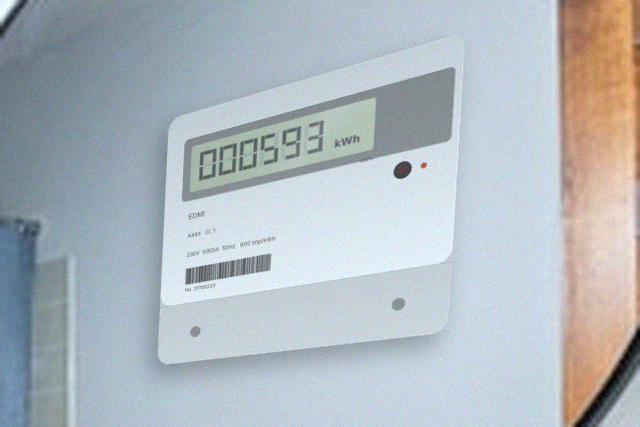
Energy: 593 kWh
